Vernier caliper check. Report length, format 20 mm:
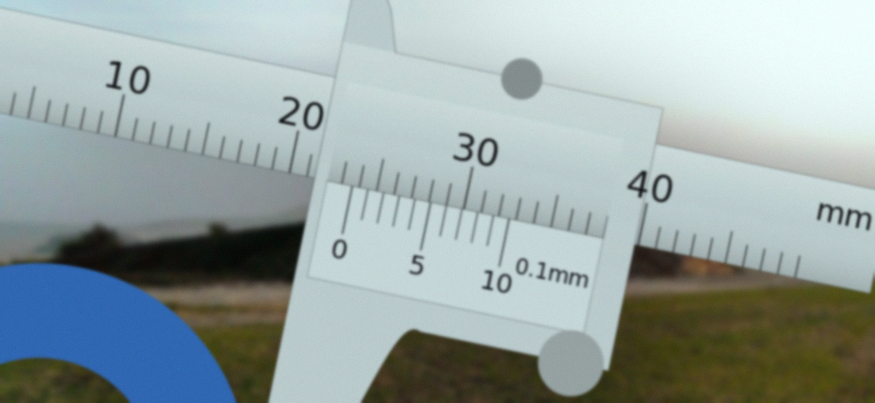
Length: 23.6 mm
